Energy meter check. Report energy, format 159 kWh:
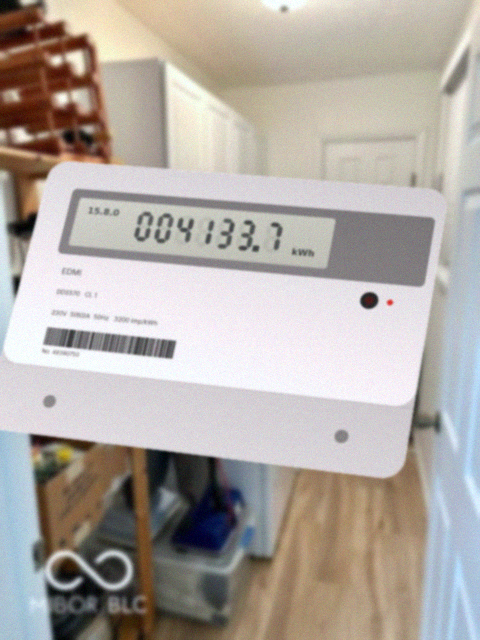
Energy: 4133.7 kWh
